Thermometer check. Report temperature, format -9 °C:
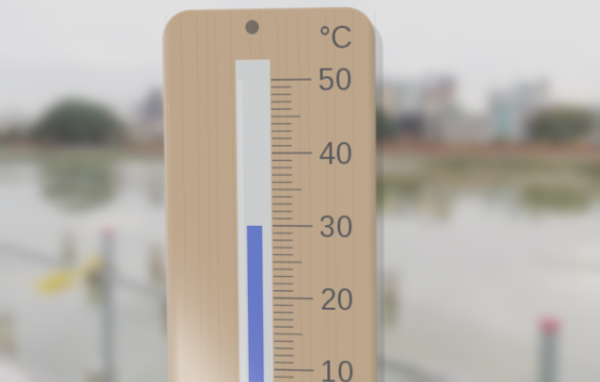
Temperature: 30 °C
